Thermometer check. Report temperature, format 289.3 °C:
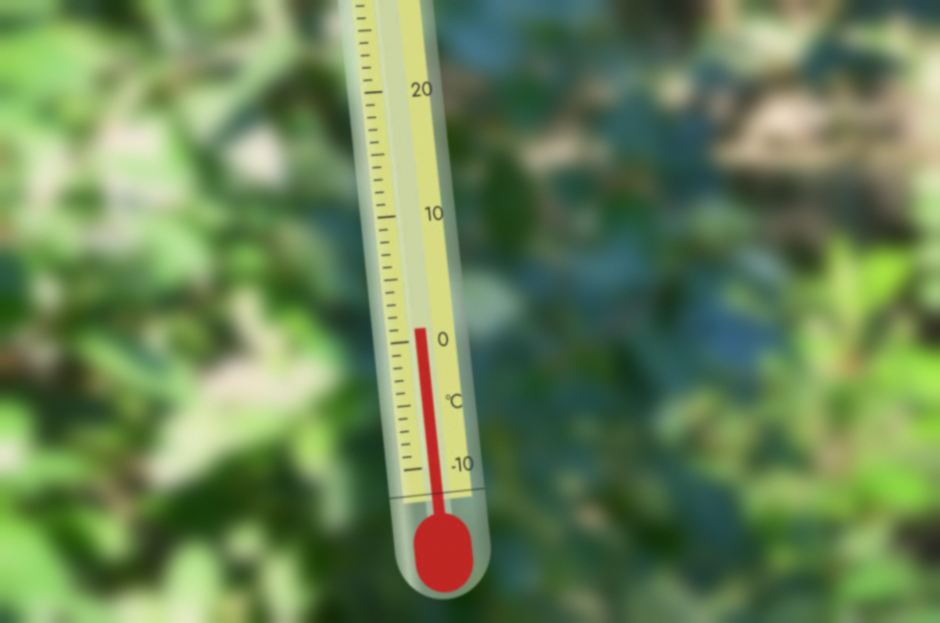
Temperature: 1 °C
